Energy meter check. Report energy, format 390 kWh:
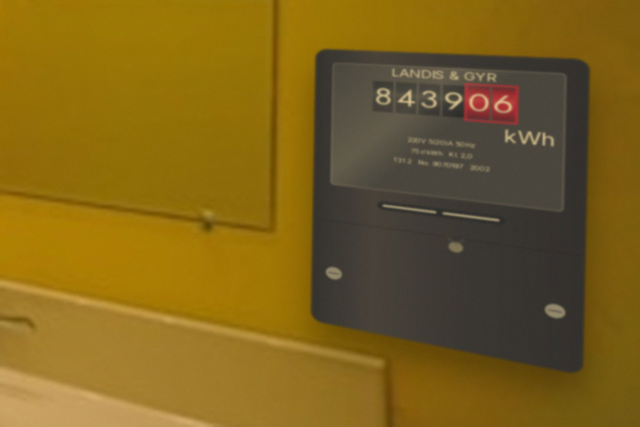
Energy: 8439.06 kWh
